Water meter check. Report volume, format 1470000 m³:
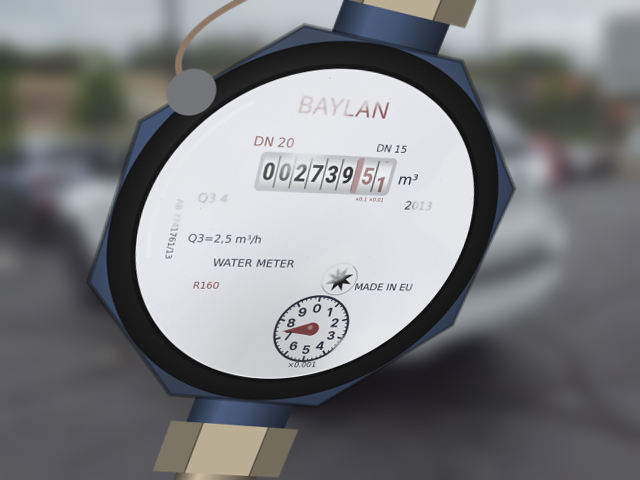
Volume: 2739.507 m³
